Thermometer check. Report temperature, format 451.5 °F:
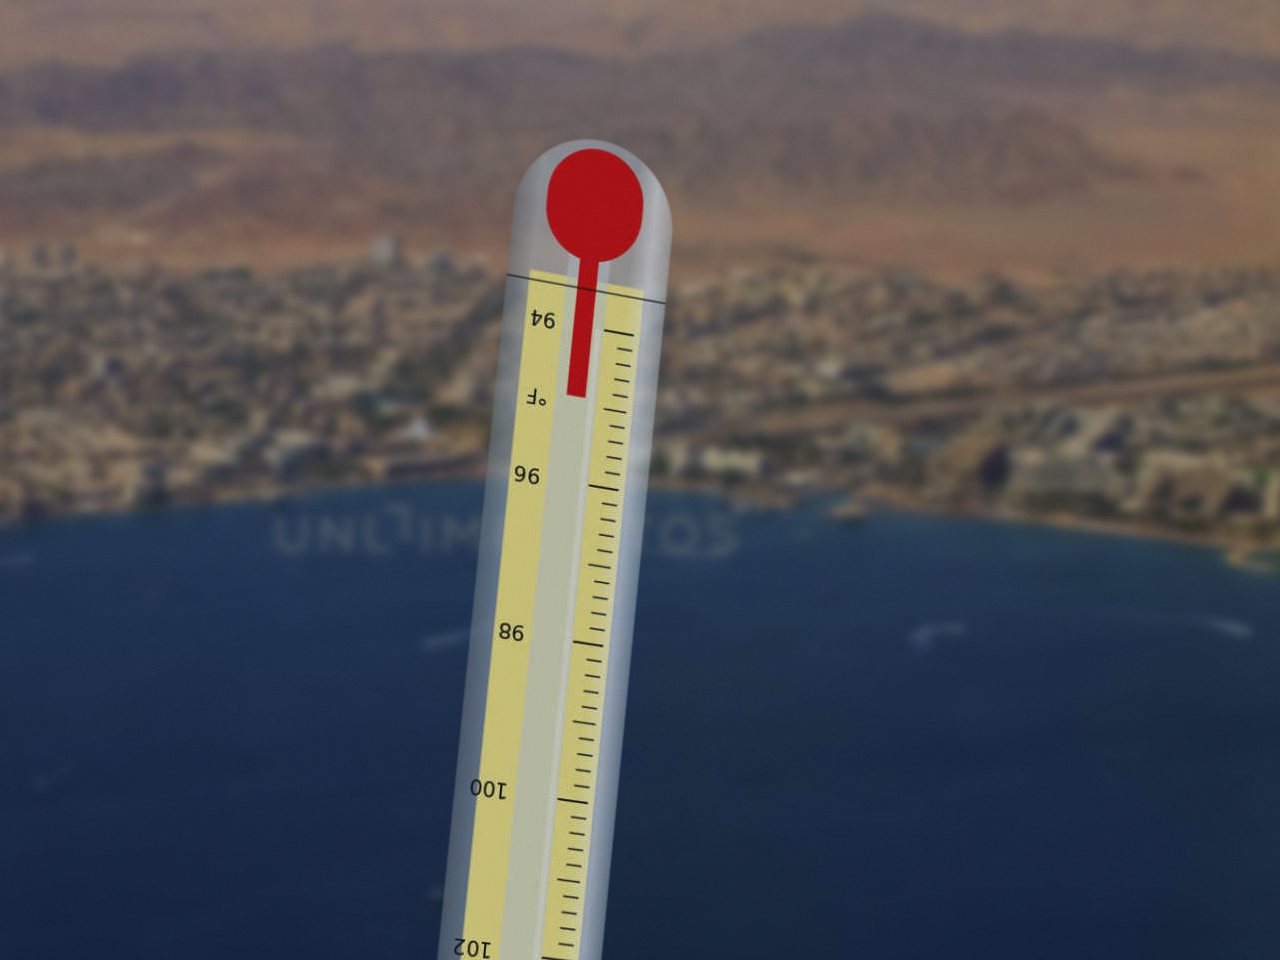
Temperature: 94.9 °F
